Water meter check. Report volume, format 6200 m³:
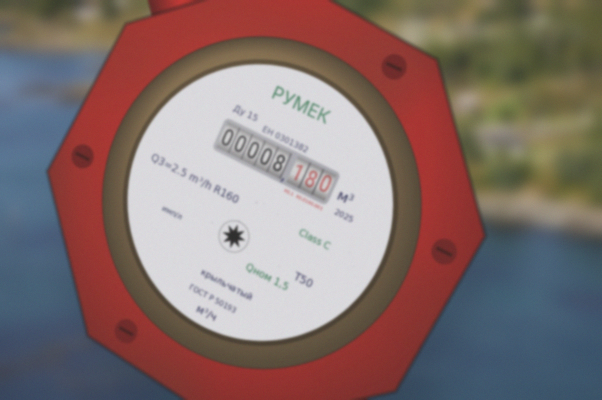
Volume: 8.180 m³
